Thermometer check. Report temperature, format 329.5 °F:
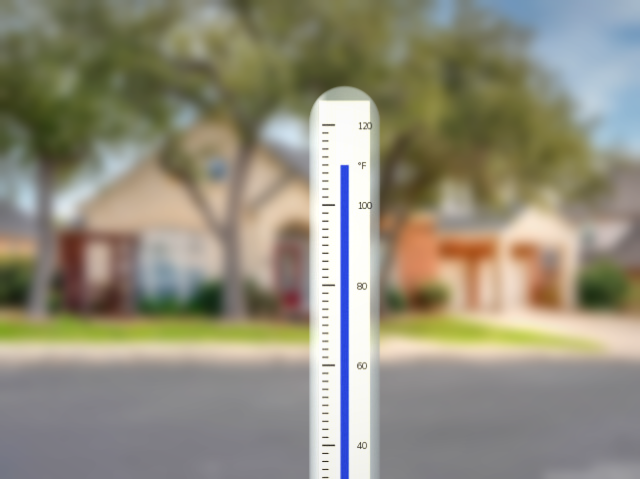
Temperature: 110 °F
